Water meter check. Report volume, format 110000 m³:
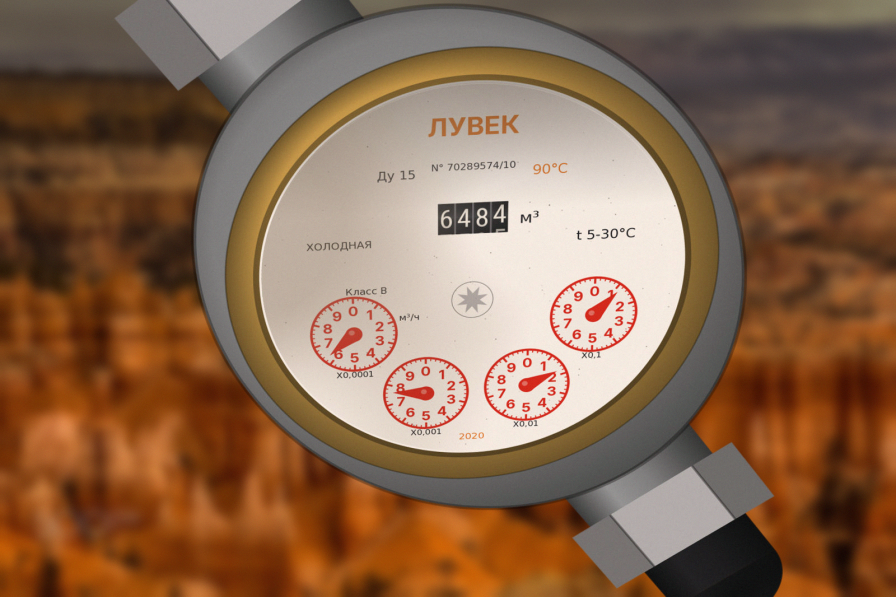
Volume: 6484.1176 m³
